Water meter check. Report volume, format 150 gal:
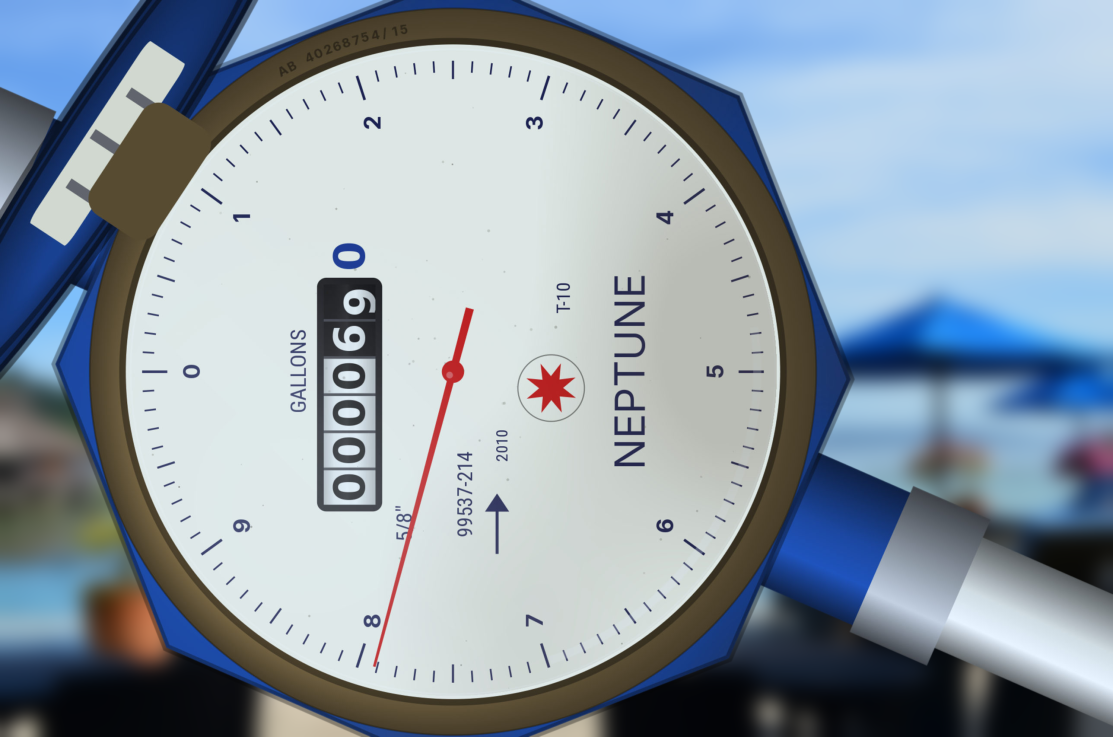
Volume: 687.9 gal
